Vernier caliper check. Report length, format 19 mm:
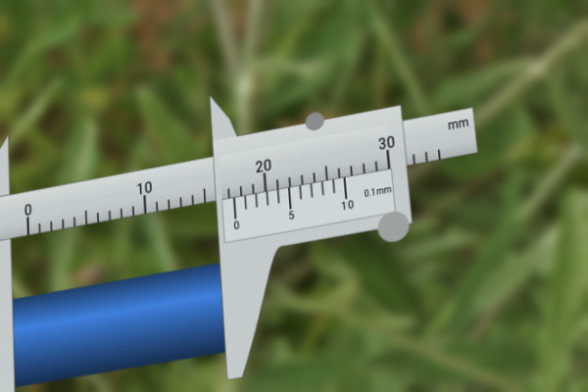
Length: 17.4 mm
